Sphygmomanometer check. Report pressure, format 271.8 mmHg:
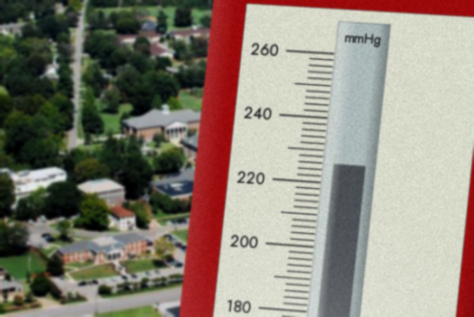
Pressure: 226 mmHg
